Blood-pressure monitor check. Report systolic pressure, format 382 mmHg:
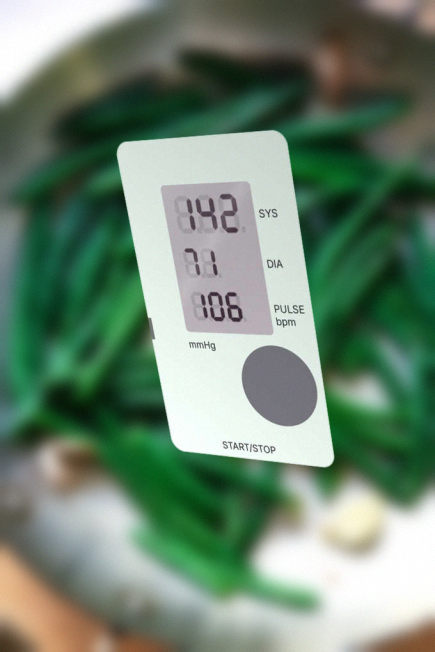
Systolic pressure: 142 mmHg
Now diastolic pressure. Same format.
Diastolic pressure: 71 mmHg
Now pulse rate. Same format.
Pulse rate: 106 bpm
